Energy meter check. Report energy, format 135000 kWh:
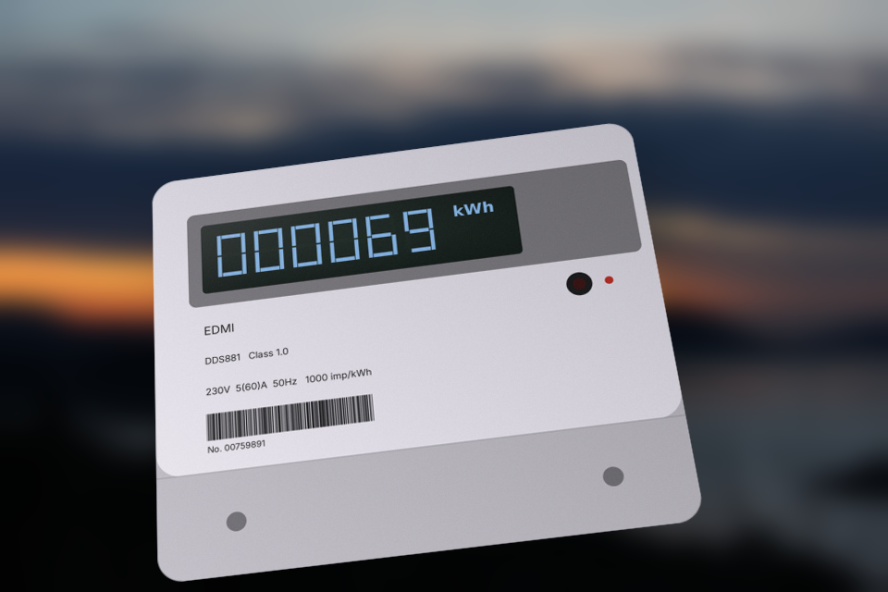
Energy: 69 kWh
